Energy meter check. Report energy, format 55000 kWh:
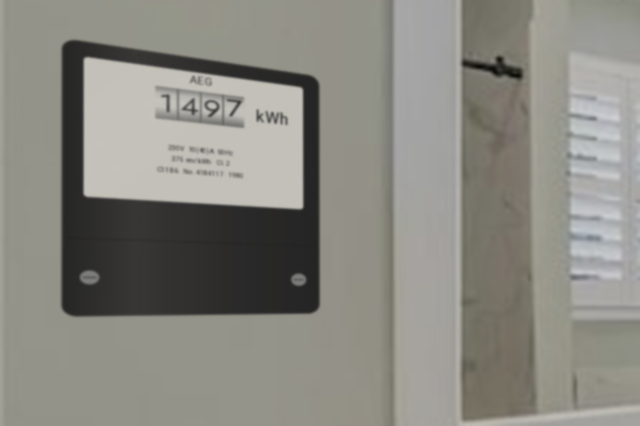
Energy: 1497 kWh
